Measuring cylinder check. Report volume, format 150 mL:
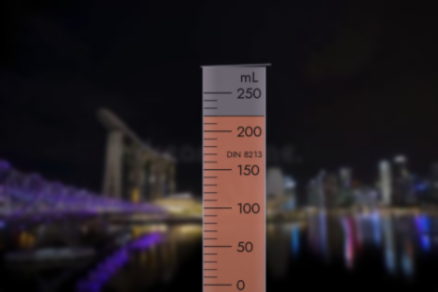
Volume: 220 mL
